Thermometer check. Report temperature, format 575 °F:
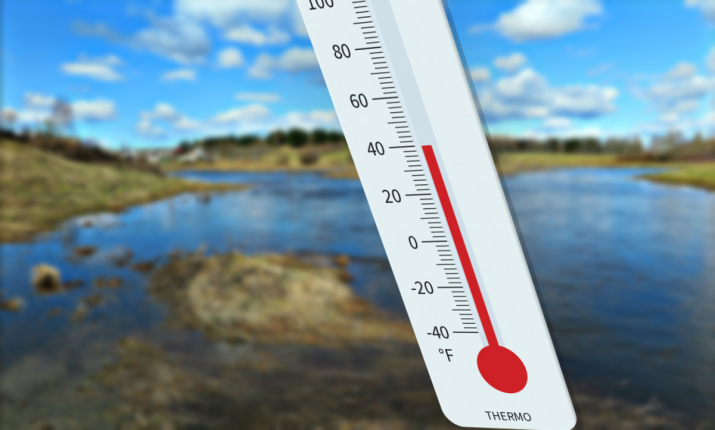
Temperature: 40 °F
